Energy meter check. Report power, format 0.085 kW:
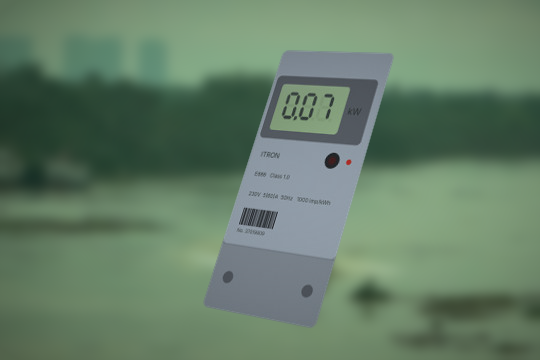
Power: 0.07 kW
